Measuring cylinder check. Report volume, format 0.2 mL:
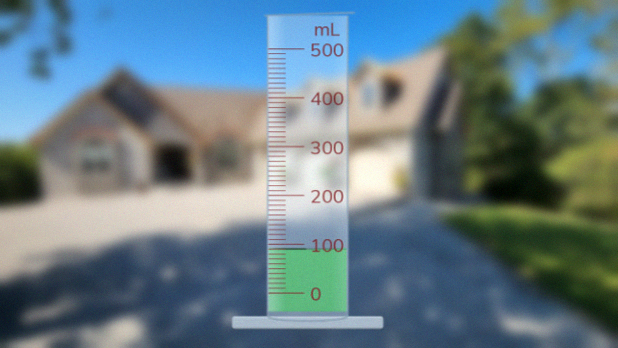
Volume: 90 mL
